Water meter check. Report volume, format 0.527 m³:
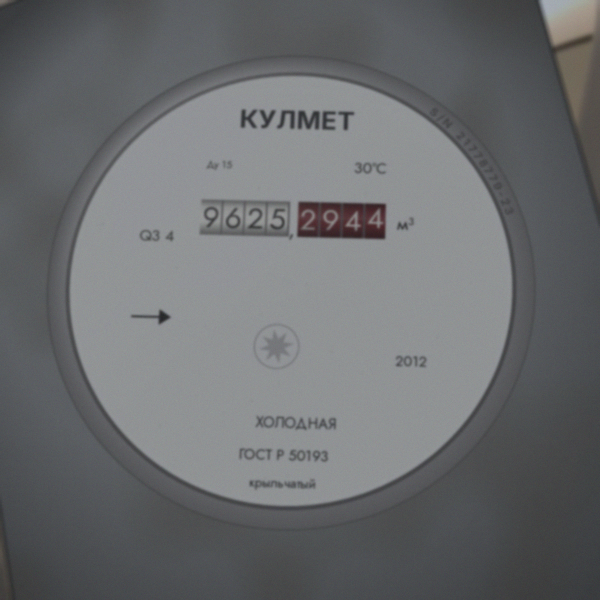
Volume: 9625.2944 m³
